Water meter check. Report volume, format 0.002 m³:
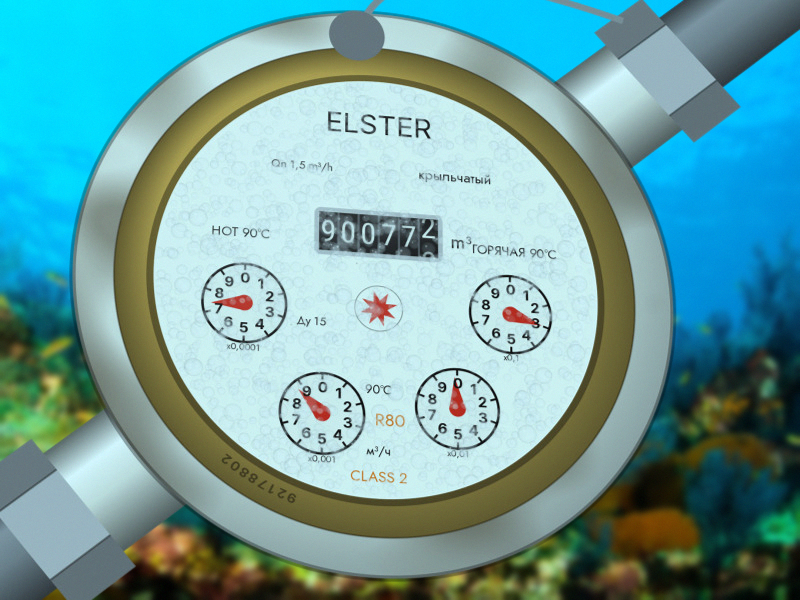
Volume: 900772.2987 m³
